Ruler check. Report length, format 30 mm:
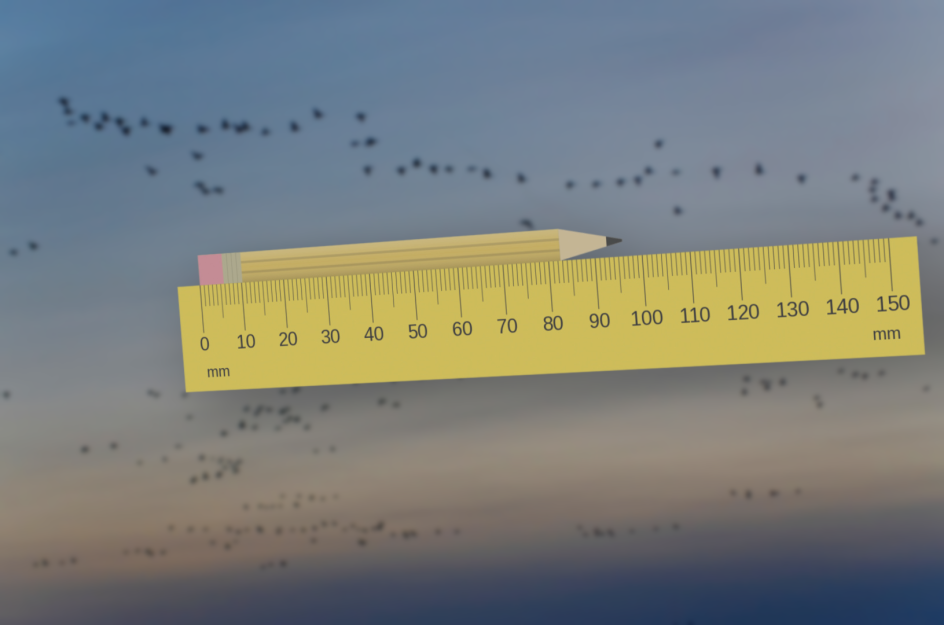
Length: 96 mm
